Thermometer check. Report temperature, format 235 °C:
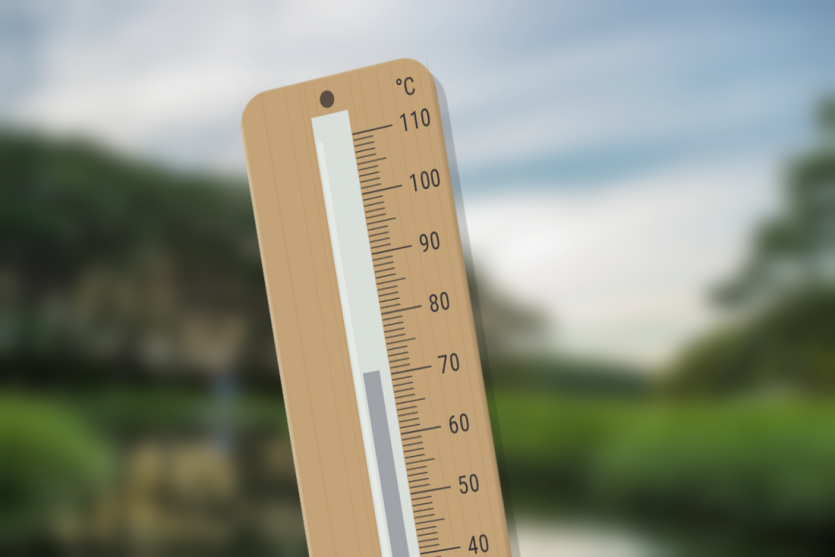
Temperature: 71 °C
